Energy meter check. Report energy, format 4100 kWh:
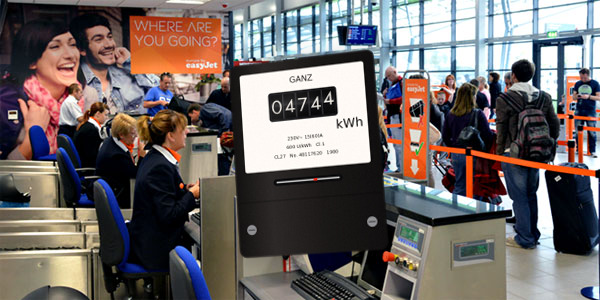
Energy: 4744 kWh
